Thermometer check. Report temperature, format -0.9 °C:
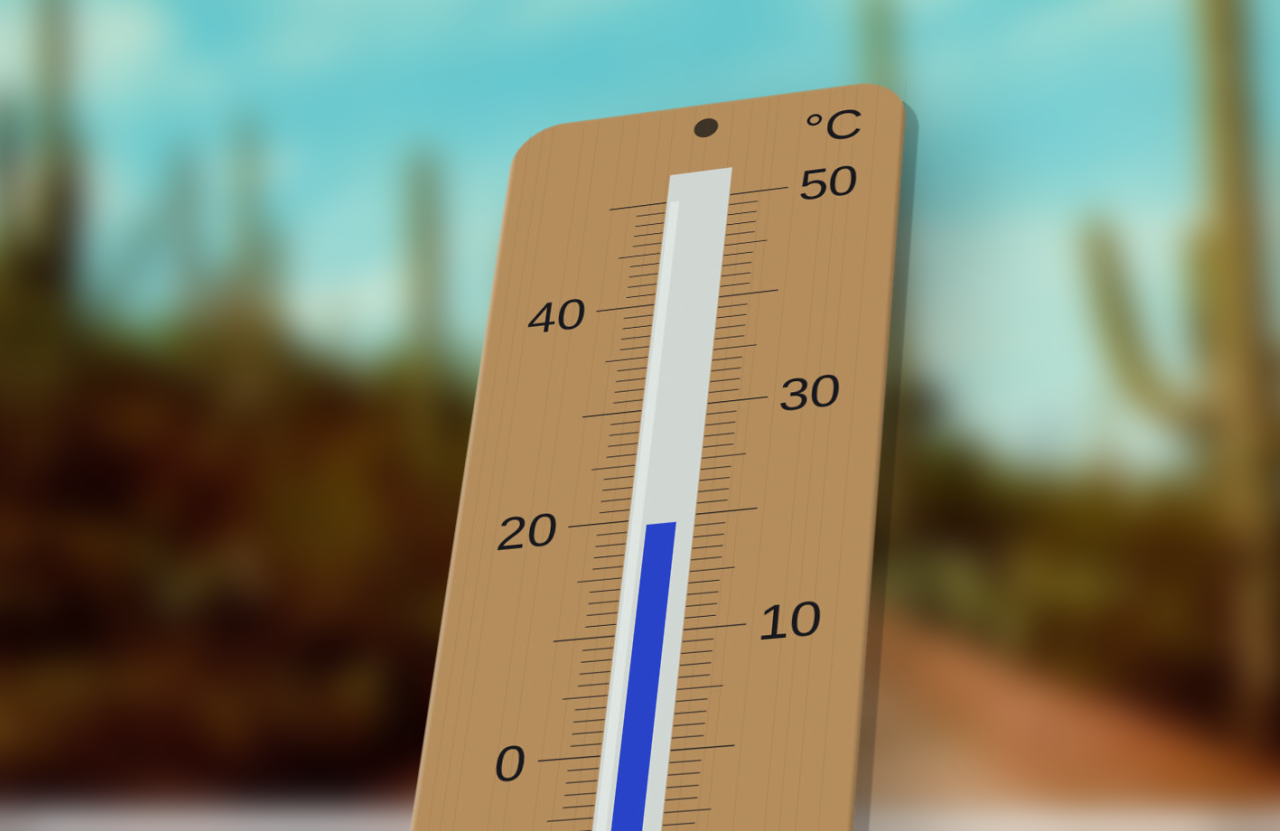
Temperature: 19.5 °C
